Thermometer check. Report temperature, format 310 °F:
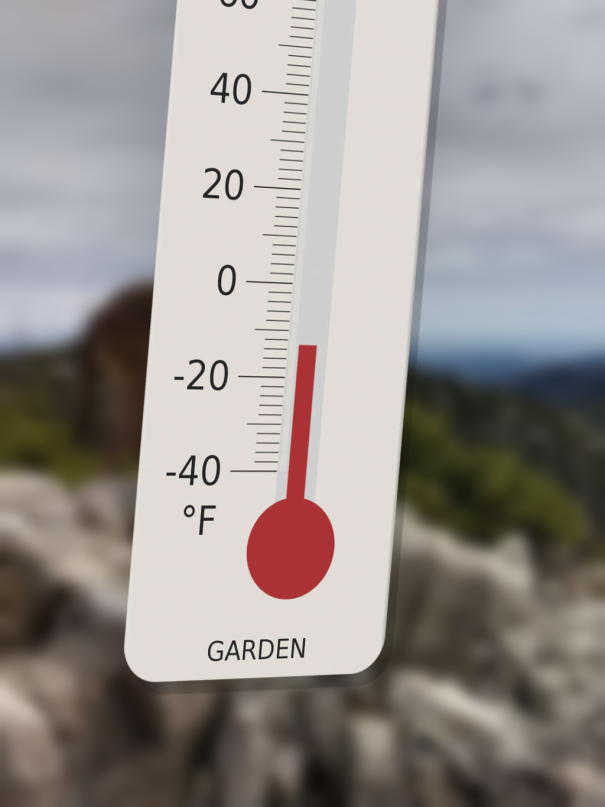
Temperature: -13 °F
